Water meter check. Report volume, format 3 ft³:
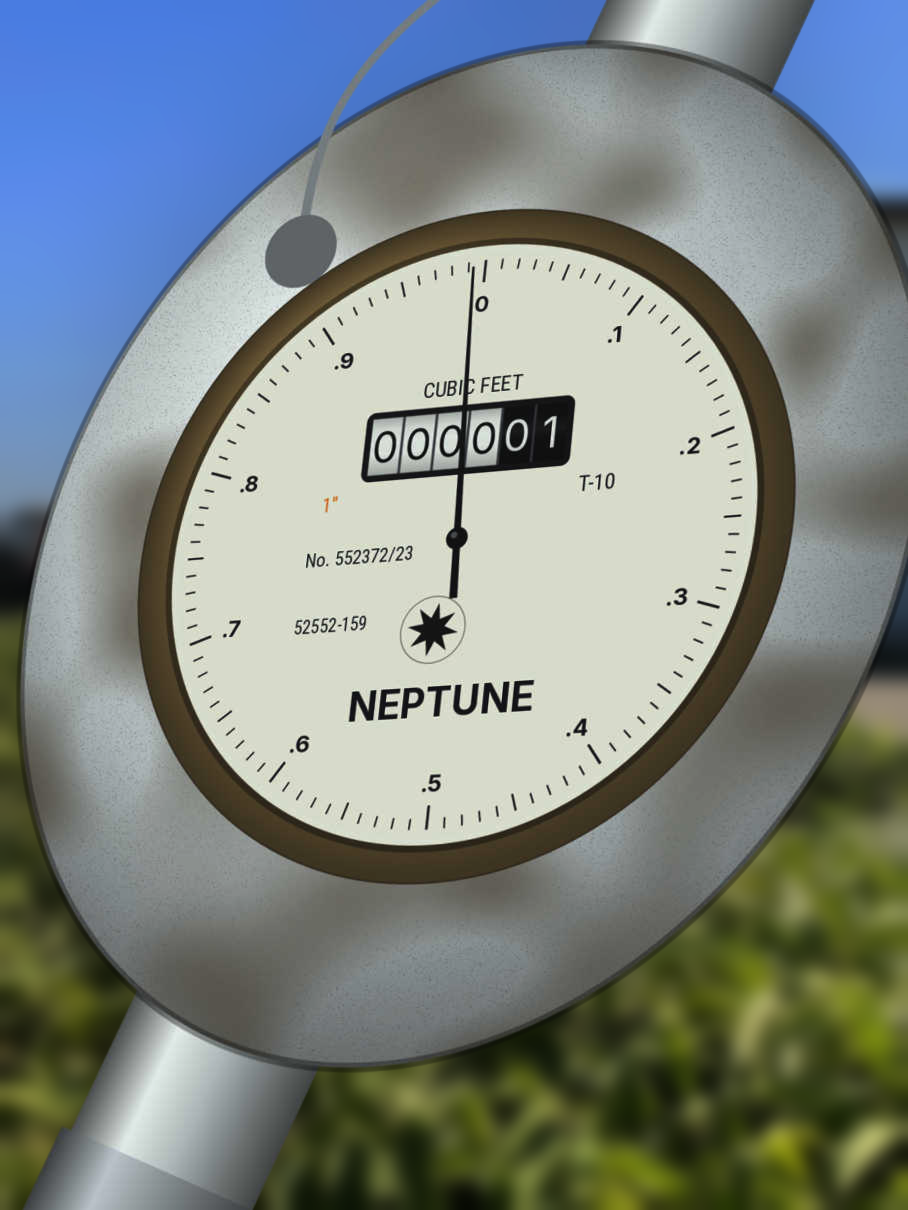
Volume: 0.99 ft³
